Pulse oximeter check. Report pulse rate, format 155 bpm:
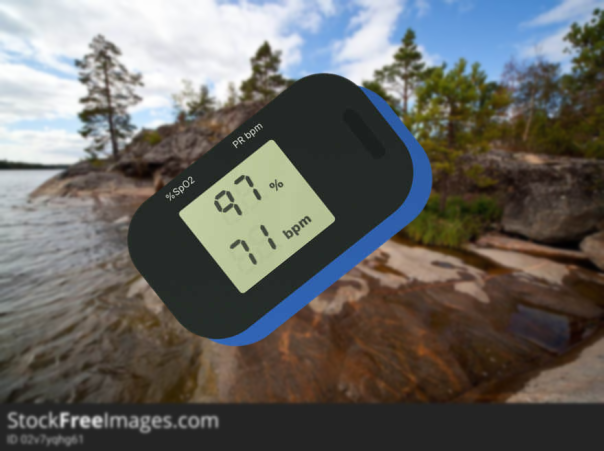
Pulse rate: 71 bpm
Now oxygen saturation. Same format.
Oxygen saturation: 97 %
